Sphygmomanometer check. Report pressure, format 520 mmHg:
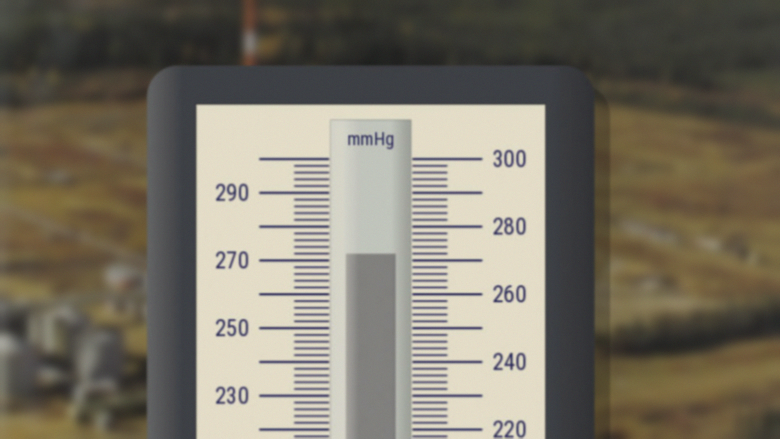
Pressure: 272 mmHg
